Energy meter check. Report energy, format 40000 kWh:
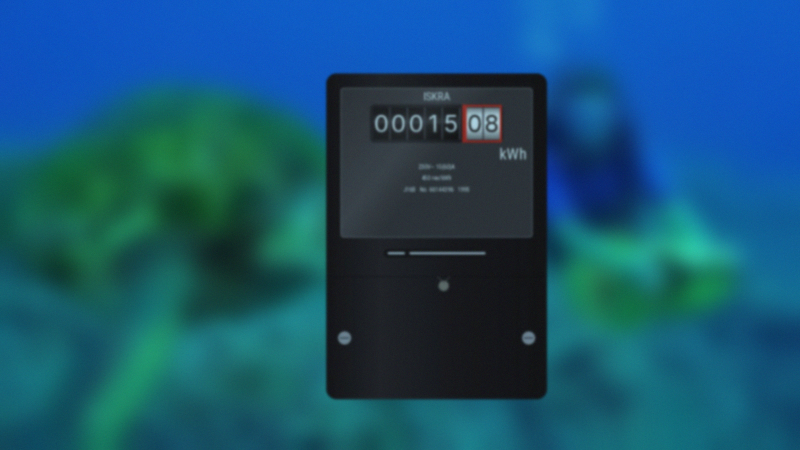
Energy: 15.08 kWh
